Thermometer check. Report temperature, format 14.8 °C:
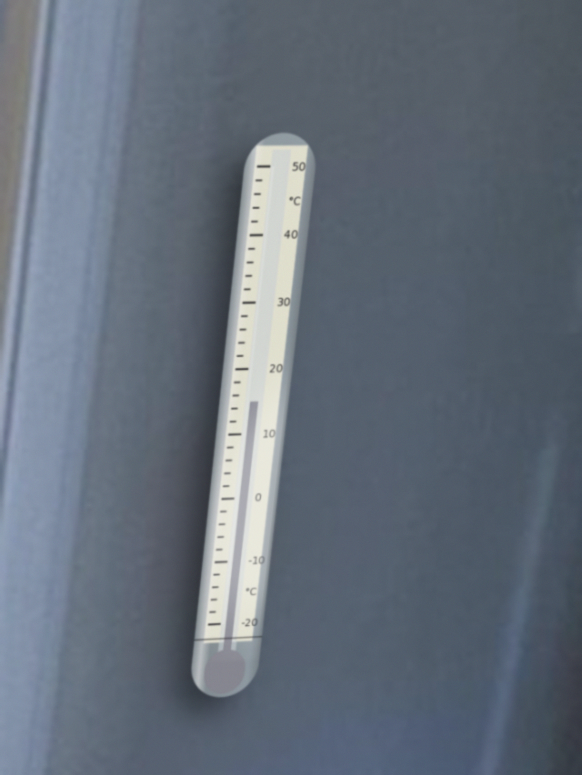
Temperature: 15 °C
